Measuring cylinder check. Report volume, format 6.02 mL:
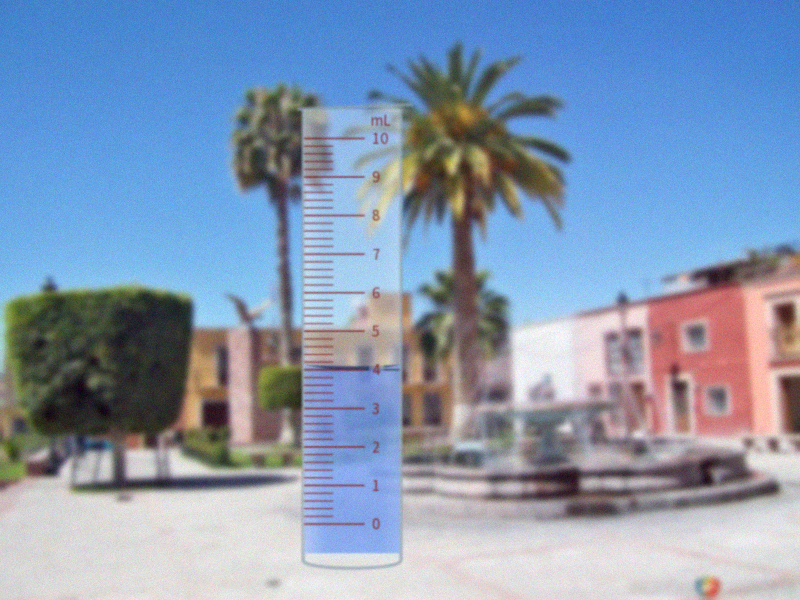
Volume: 4 mL
